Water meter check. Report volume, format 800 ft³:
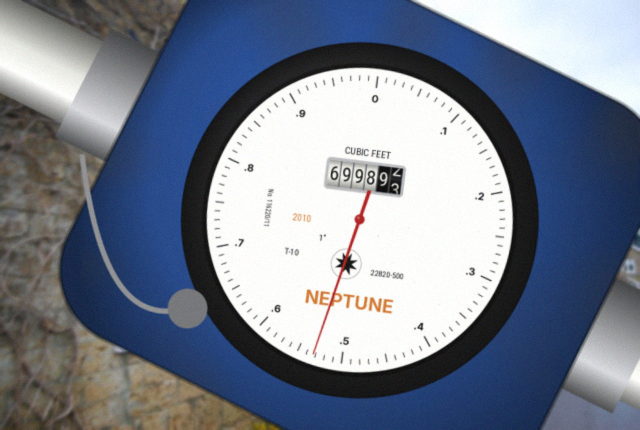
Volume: 699892.53 ft³
